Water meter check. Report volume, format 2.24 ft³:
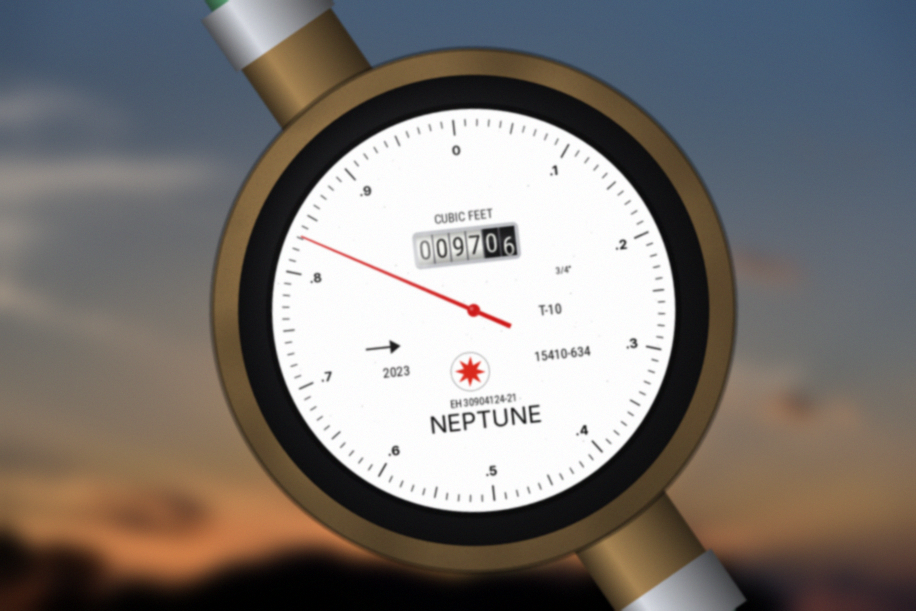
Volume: 9705.83 ft³
